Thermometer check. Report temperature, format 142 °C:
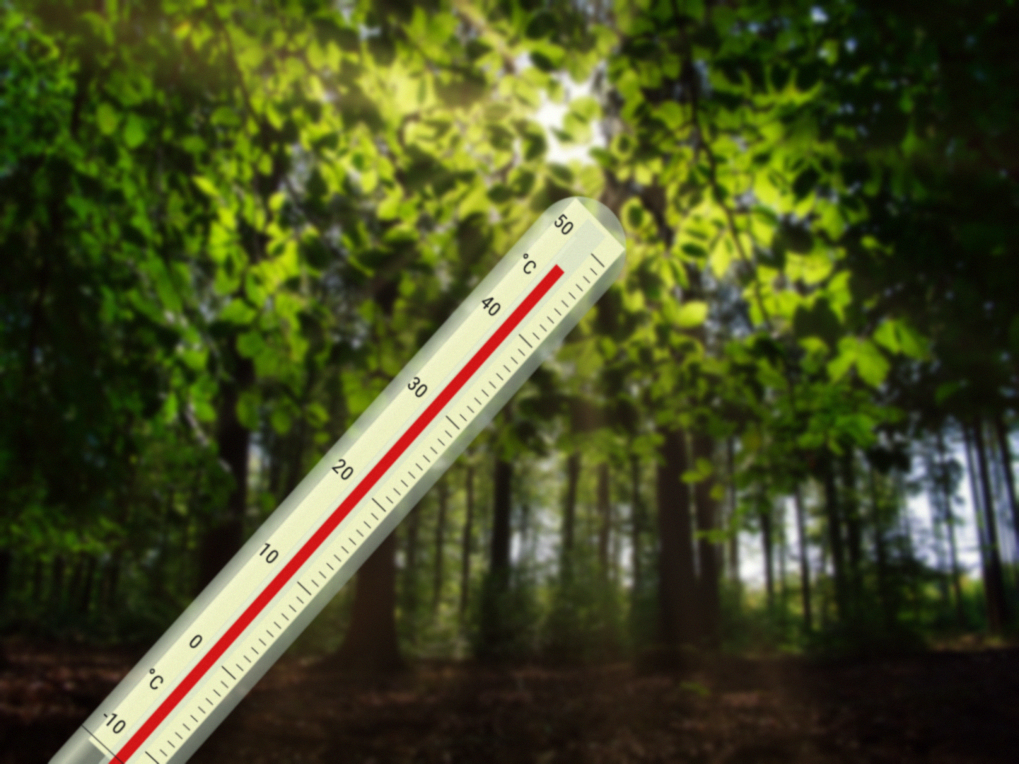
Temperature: 47 °C
